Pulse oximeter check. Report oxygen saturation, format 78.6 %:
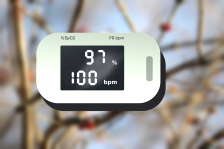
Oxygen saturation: 97 %
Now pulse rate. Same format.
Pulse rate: 100 bpm
